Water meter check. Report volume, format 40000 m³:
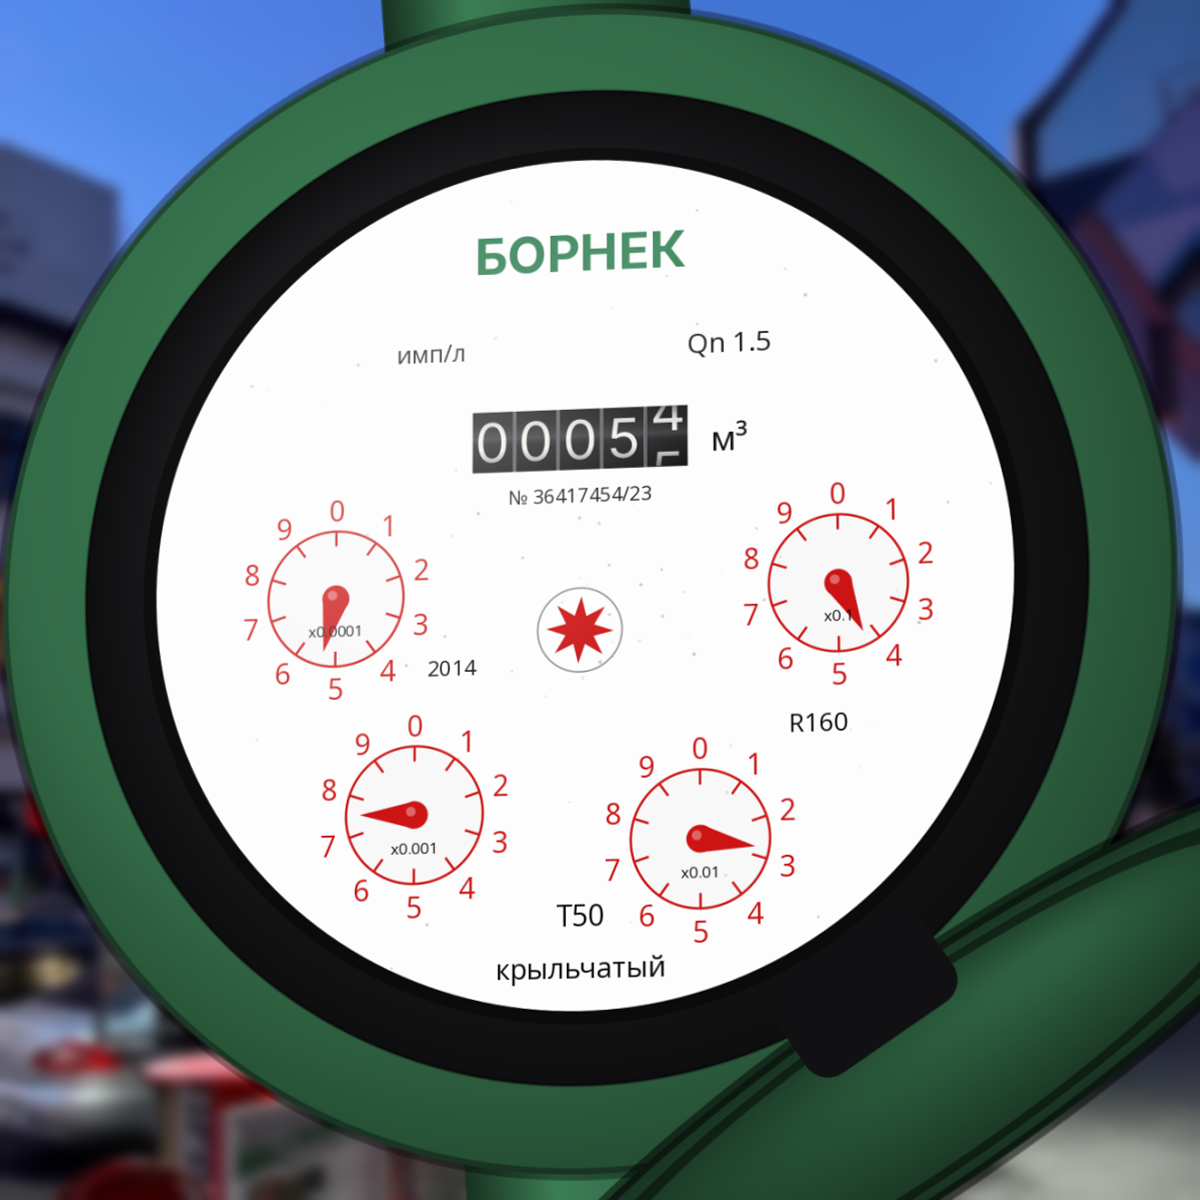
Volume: 54.4275 m³
